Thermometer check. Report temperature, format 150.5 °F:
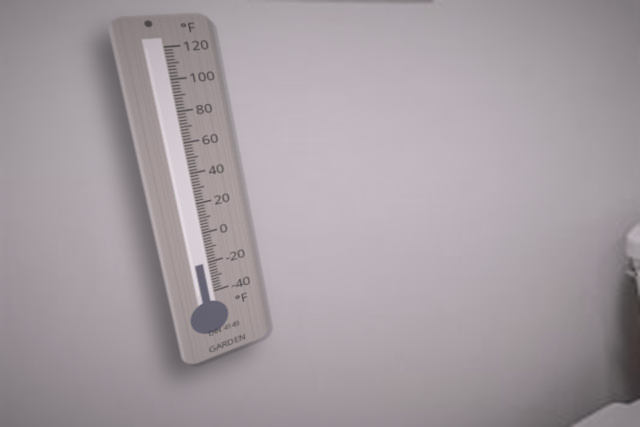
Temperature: -20 °F
